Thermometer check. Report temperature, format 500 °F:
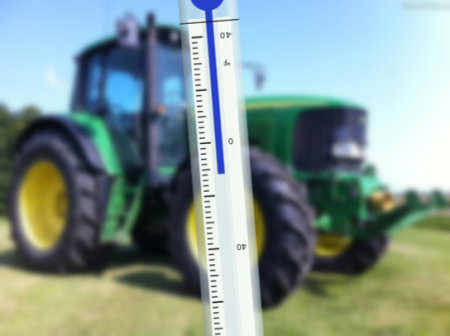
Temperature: 12 °F
